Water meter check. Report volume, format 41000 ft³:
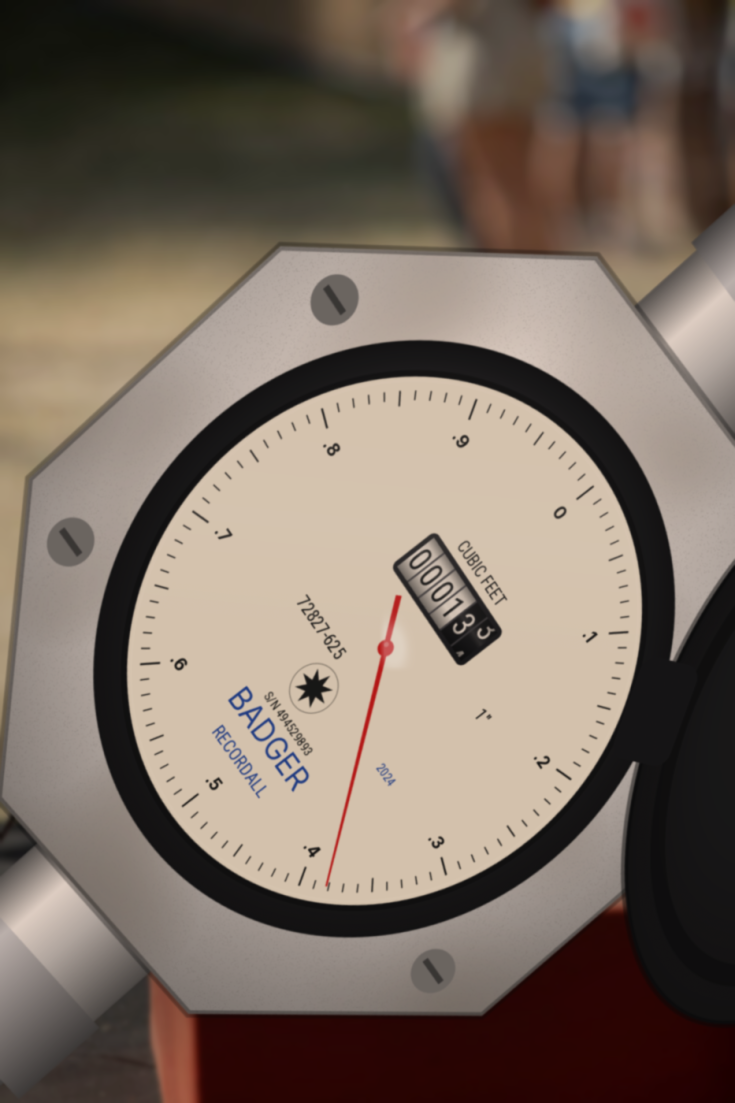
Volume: 133.38 ft³
